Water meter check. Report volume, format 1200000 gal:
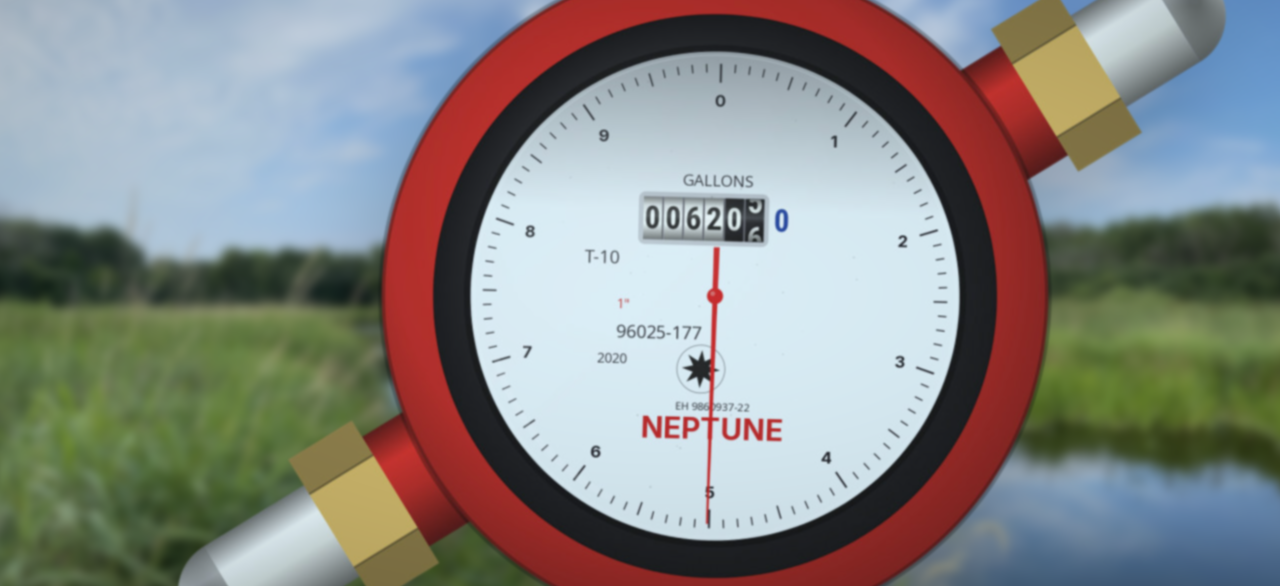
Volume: 62055.0 gal
